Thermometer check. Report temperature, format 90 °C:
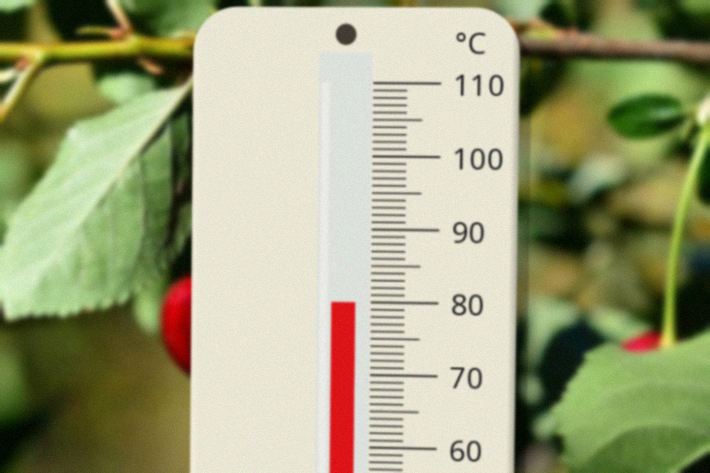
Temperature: 80 °C
